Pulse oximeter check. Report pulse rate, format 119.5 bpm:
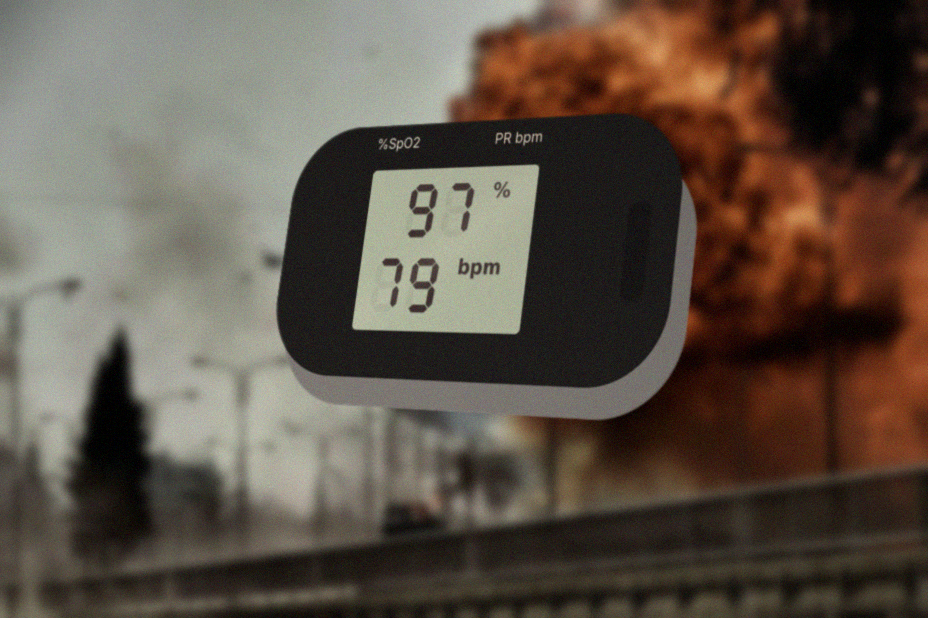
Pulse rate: 79 bpm
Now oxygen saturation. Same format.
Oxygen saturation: 97 %
